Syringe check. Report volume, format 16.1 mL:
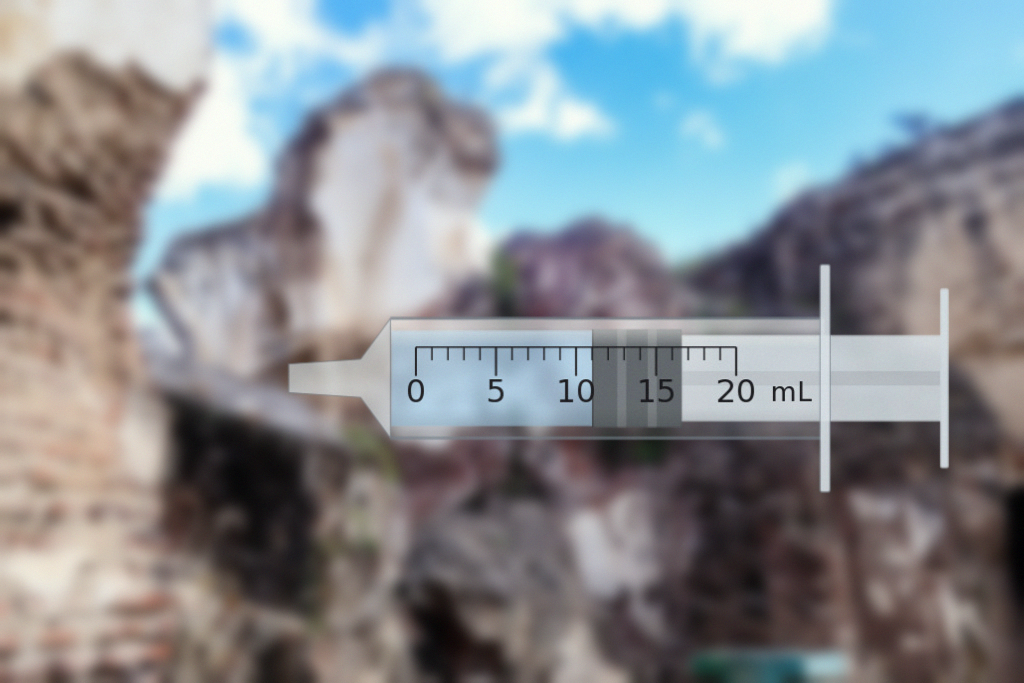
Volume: 11 mL
